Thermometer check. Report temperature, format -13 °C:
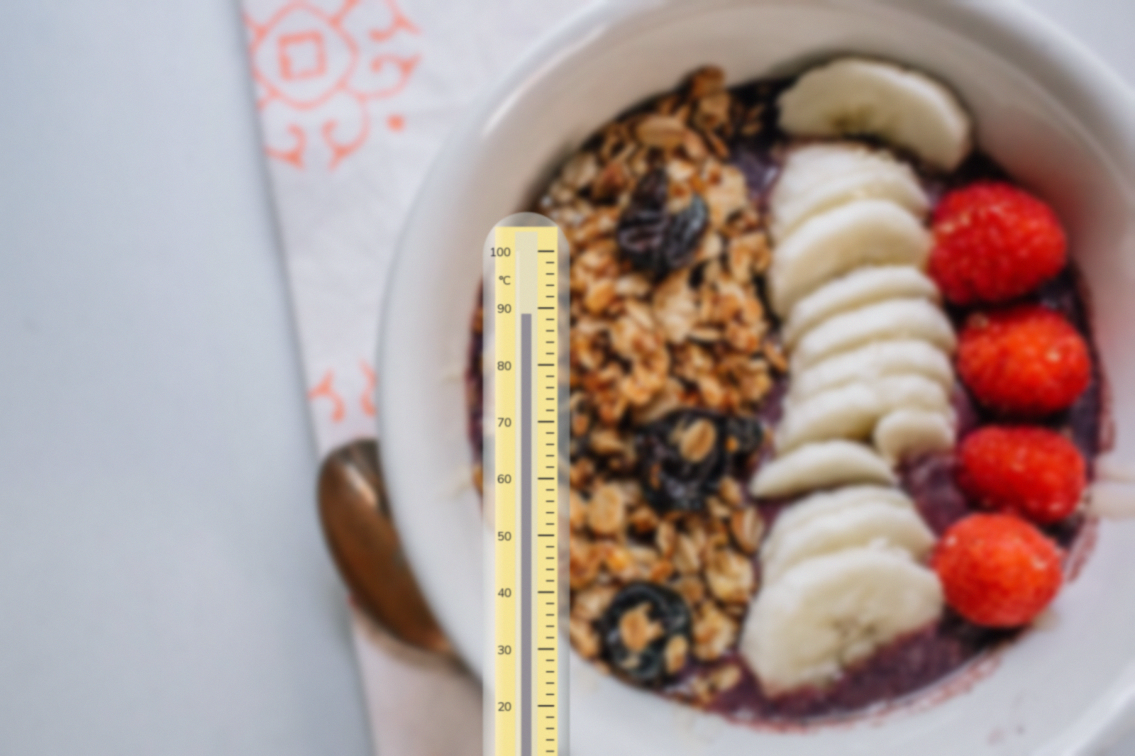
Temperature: 89 °C
